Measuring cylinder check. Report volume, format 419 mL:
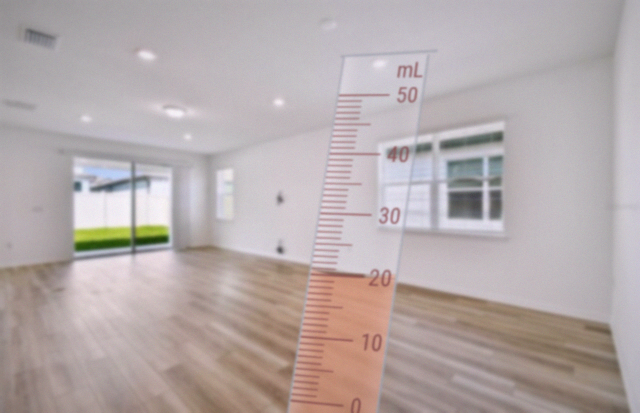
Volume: 20 mL
